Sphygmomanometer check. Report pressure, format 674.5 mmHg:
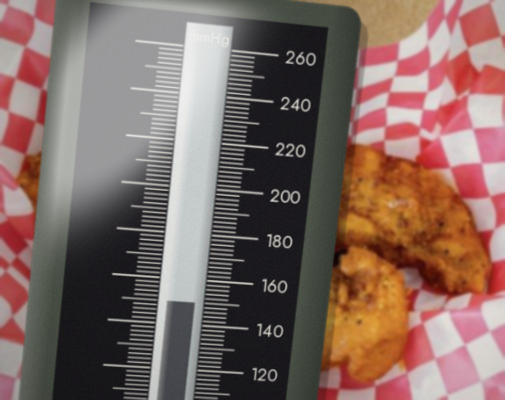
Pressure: 150 mmHg
